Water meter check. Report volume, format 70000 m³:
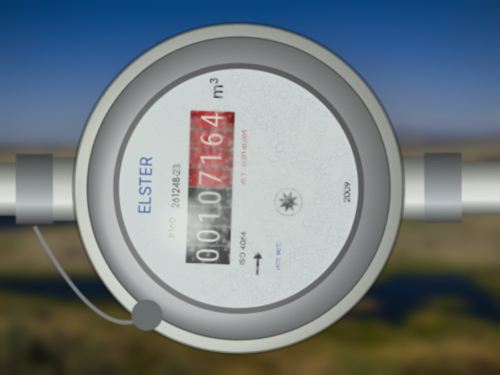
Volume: 10.7164 m³
